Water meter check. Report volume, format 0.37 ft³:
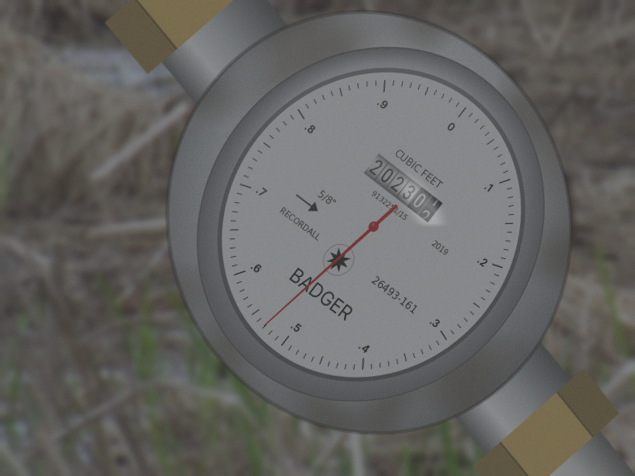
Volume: 202301.53 ft³
